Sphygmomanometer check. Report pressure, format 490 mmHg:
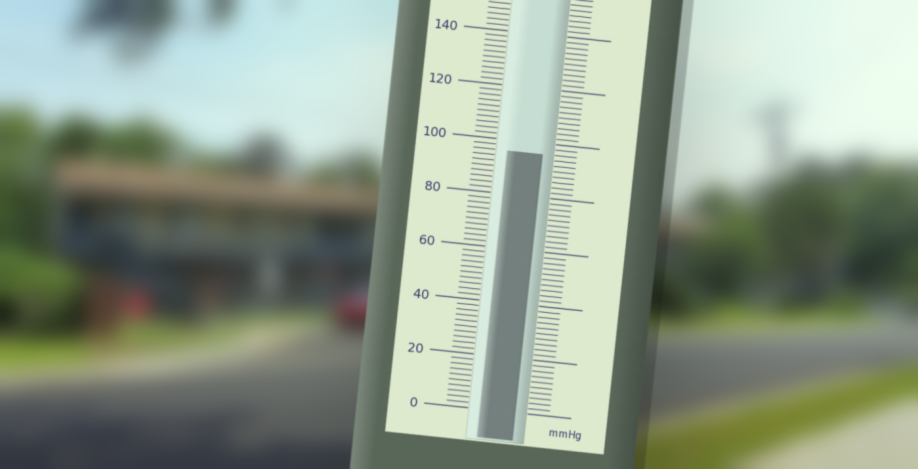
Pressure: 96 mmHg
